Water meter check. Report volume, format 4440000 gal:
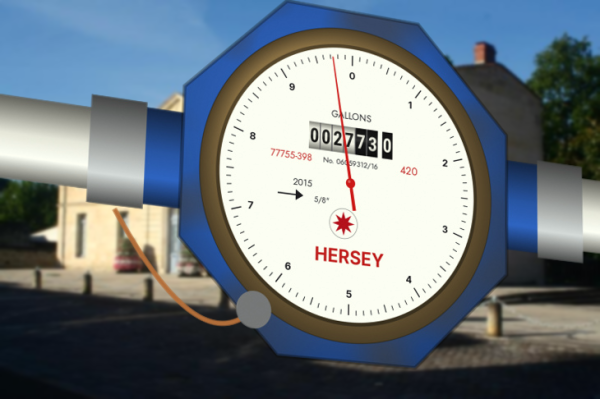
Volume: 27729.7 gal
